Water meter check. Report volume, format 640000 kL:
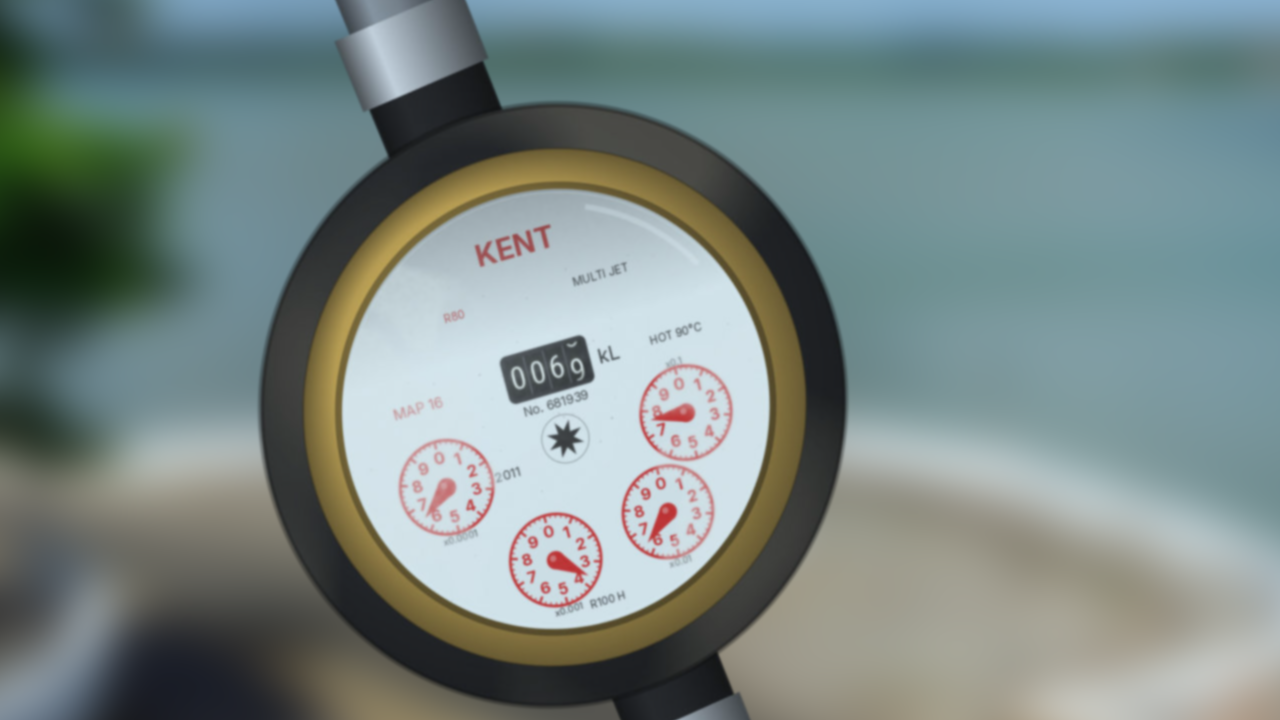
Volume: 68.7636 kL
